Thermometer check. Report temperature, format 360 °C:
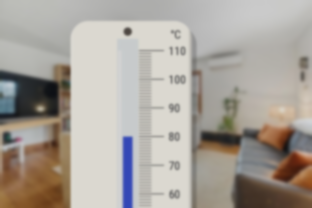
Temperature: 80 °C
